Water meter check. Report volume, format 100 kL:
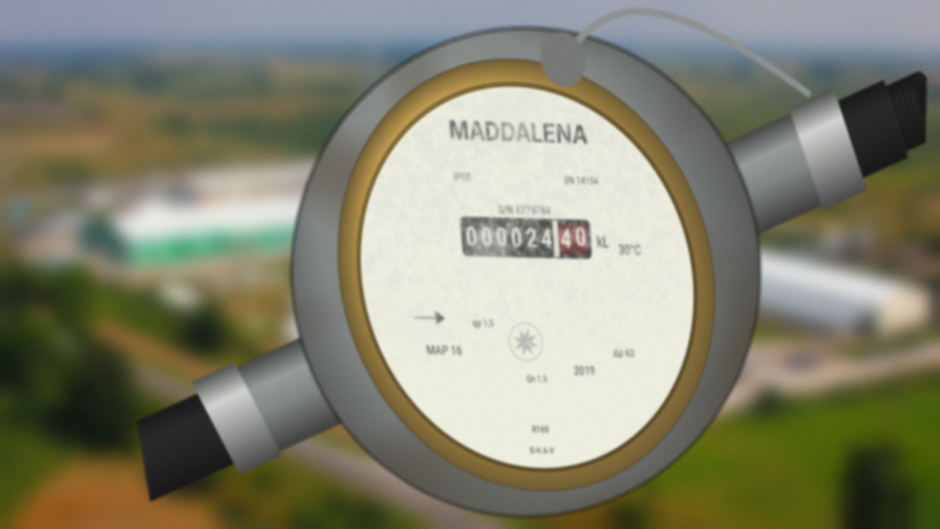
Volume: 24.40 kL
